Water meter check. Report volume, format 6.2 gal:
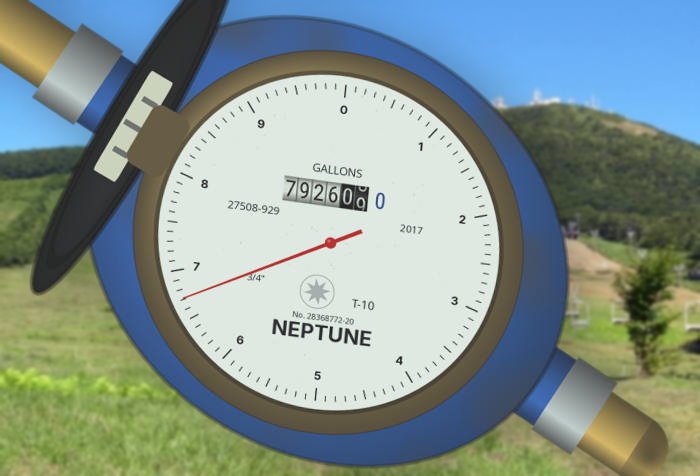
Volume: 7926086.7 gal
